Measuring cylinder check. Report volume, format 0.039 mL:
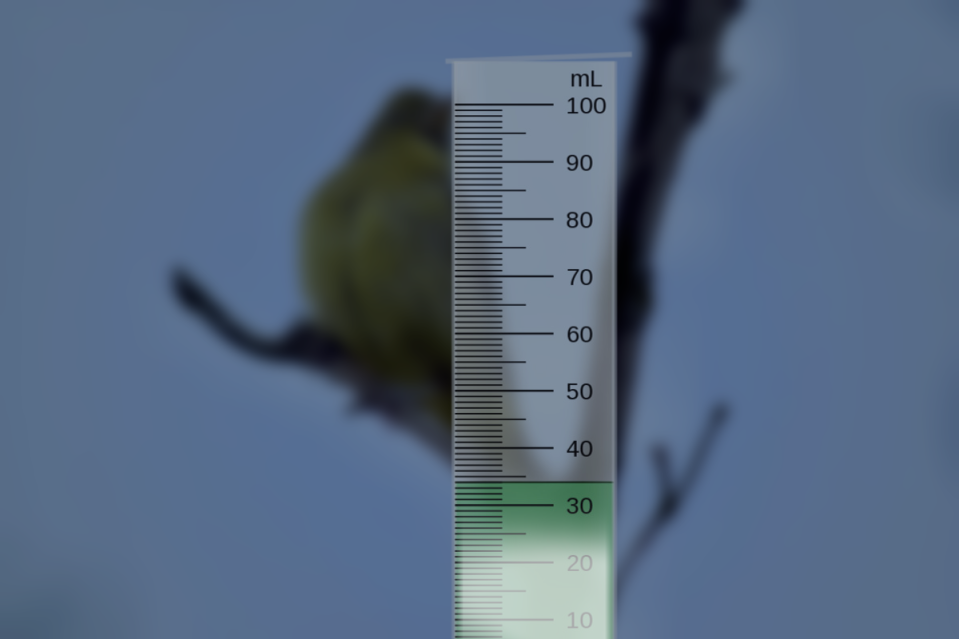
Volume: 34 mL
